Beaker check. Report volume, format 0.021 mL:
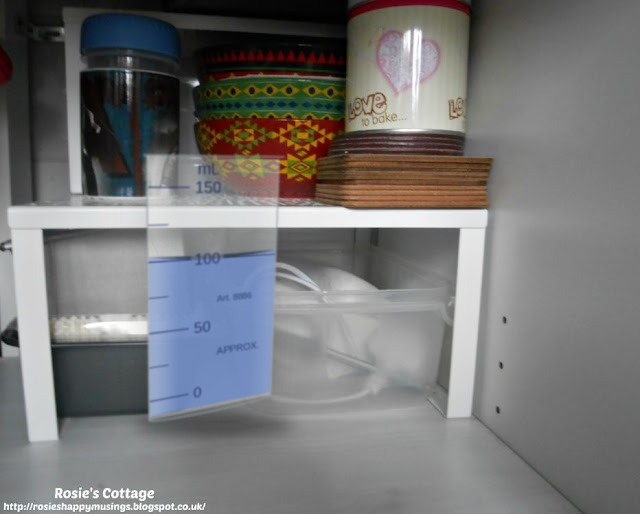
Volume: 100 mL
